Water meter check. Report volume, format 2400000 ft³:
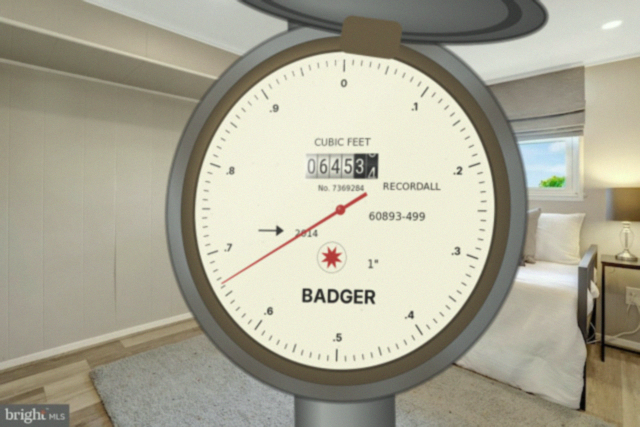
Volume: 64533.66 ft³
